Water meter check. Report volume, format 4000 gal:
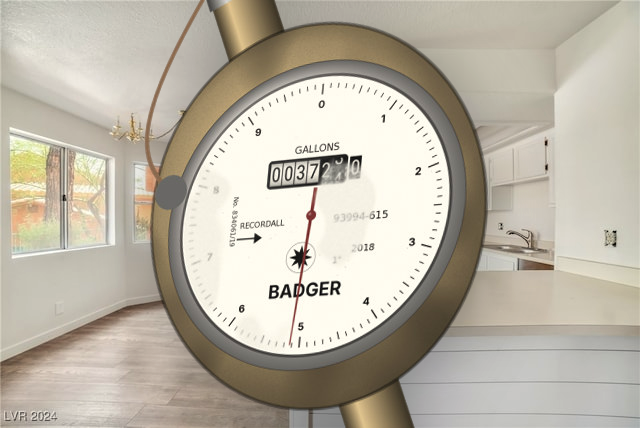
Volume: 37235.1 gal
